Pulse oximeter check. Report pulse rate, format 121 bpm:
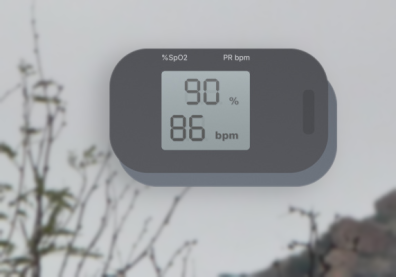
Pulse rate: 86 bpm
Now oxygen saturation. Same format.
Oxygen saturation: 90 %
